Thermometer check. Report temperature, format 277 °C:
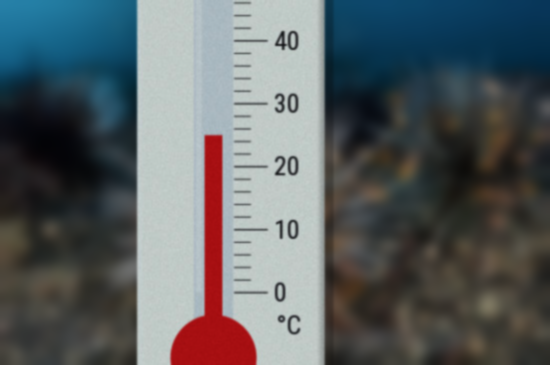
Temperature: 25 °C
